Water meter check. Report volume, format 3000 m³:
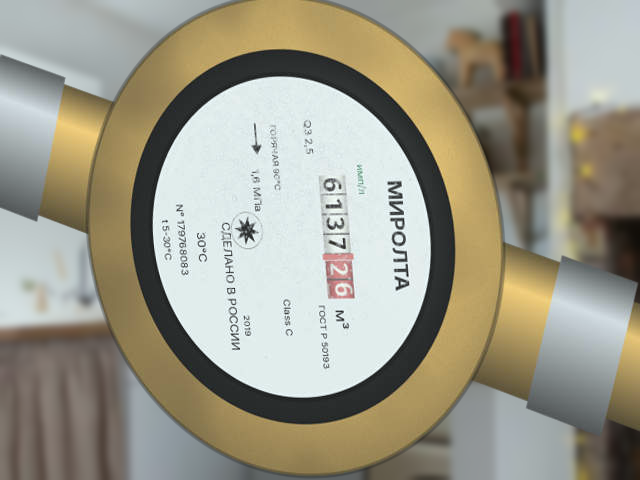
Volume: 6137.26 m³
